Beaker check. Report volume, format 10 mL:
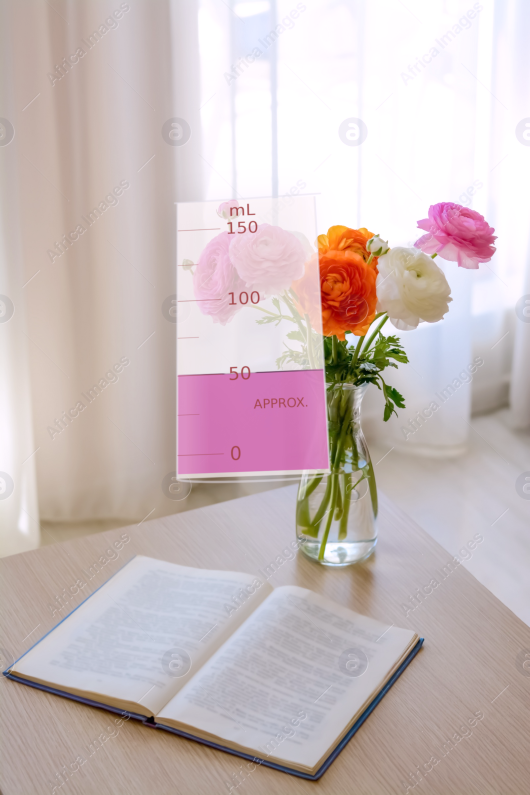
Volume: 50 mL
